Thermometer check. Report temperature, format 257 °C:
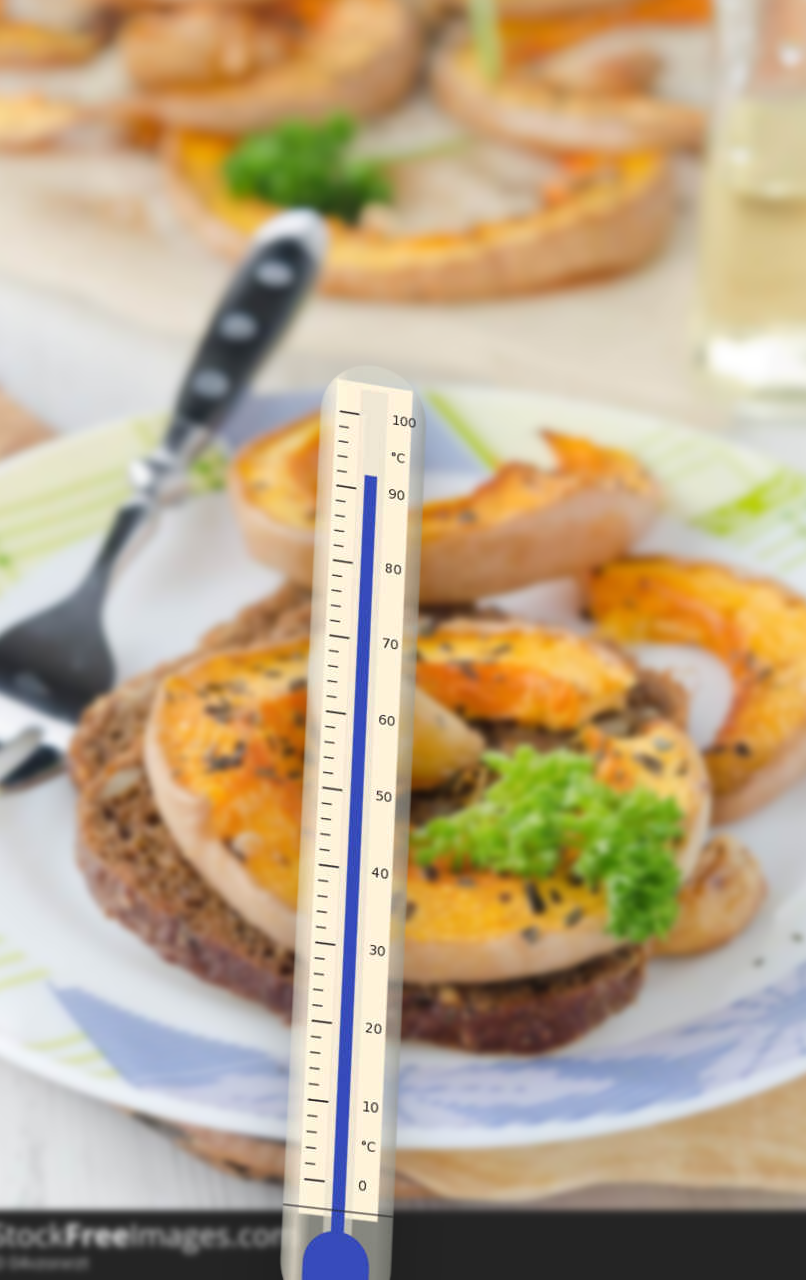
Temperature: 92 °C
